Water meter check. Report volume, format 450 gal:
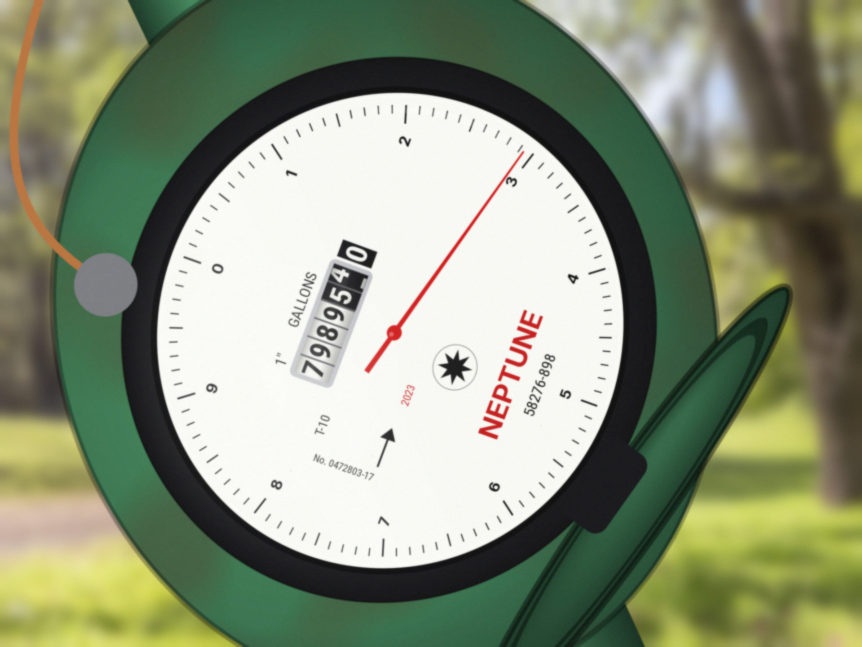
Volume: 7989542.9 gal
